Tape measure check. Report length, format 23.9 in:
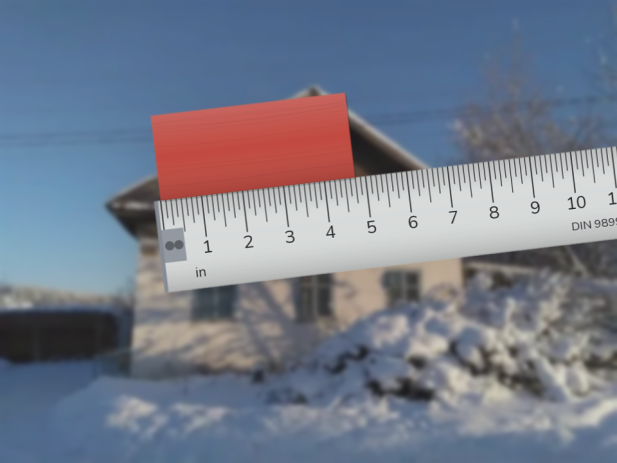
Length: 4.75 in
